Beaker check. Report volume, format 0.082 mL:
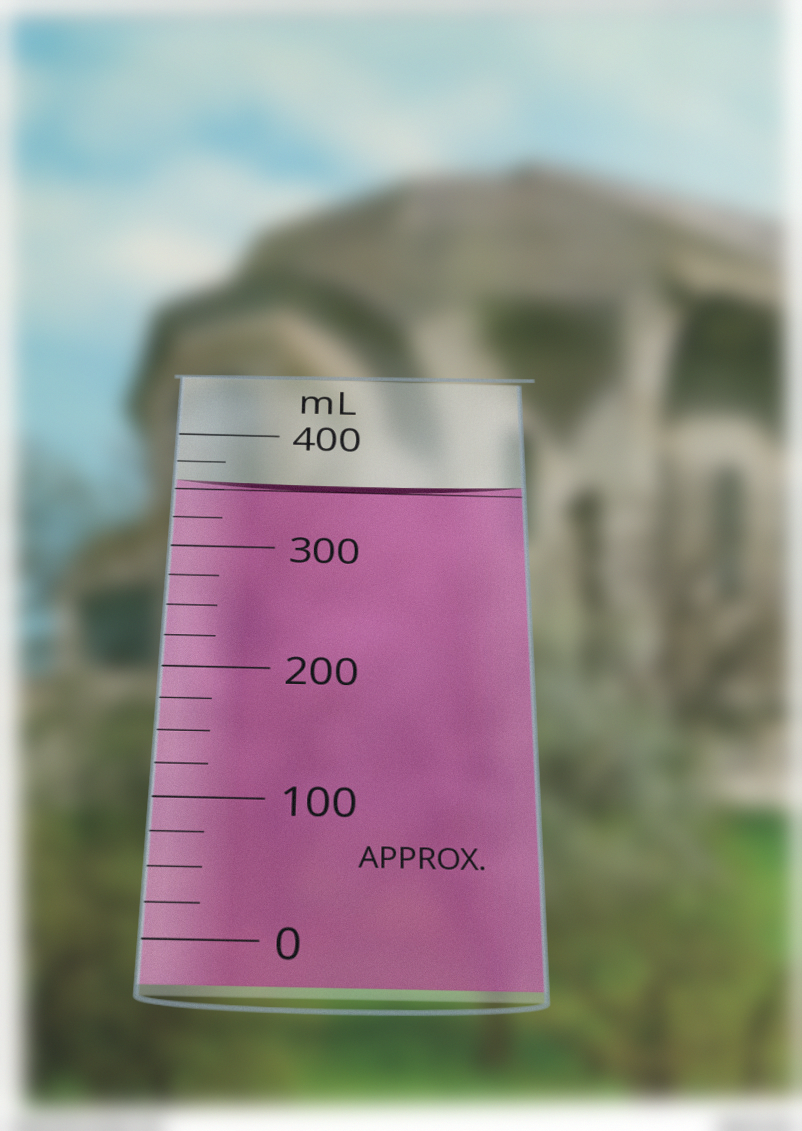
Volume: 350 mL
